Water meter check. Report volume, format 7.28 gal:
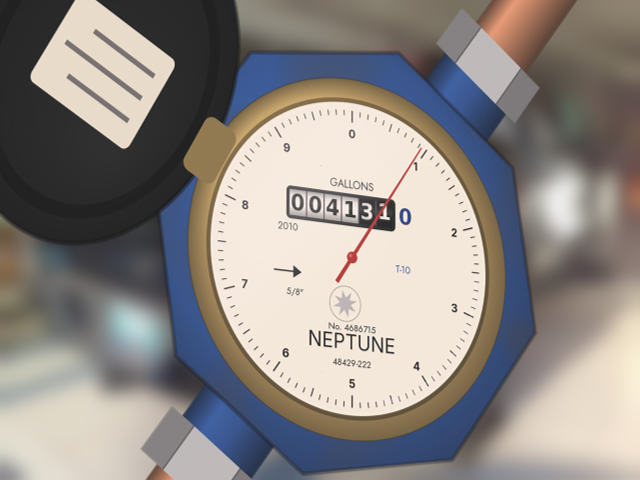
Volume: 41310.9 gal
